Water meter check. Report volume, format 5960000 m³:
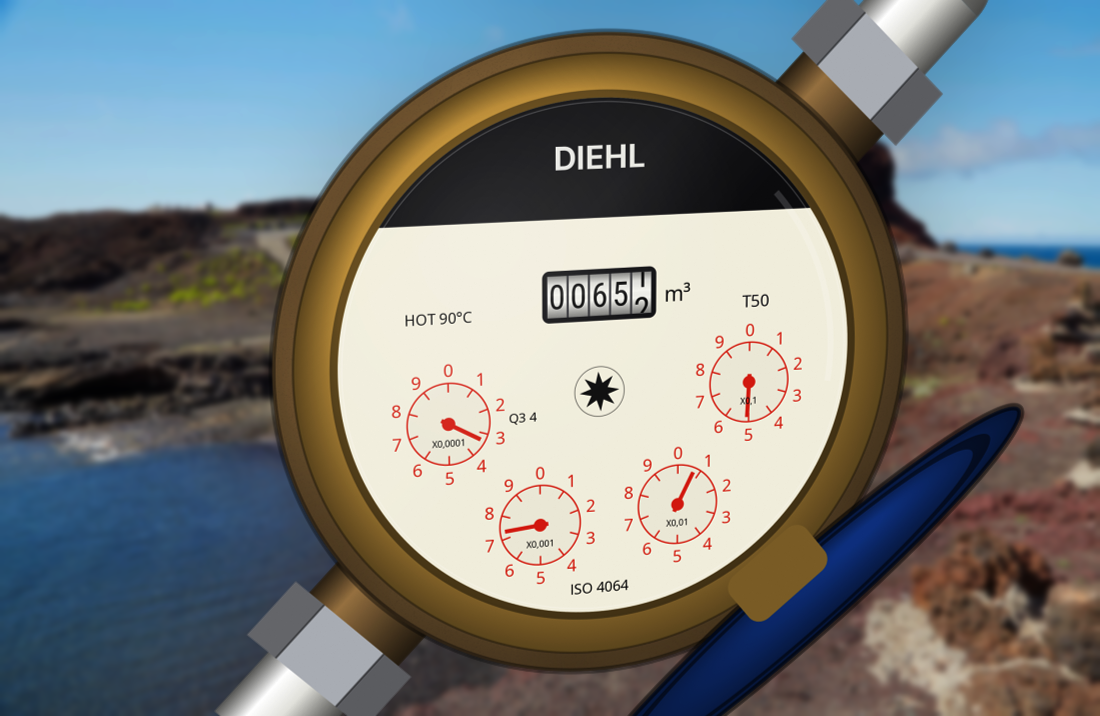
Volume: 651.5073 m³
